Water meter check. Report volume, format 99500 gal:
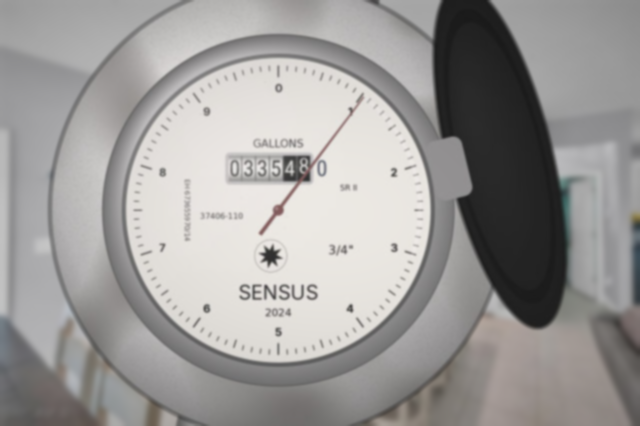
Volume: 335481.0 gal
